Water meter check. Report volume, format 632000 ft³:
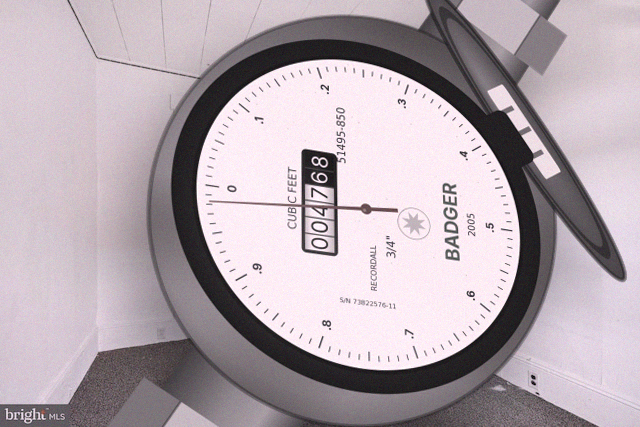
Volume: 4767.98 ft³
